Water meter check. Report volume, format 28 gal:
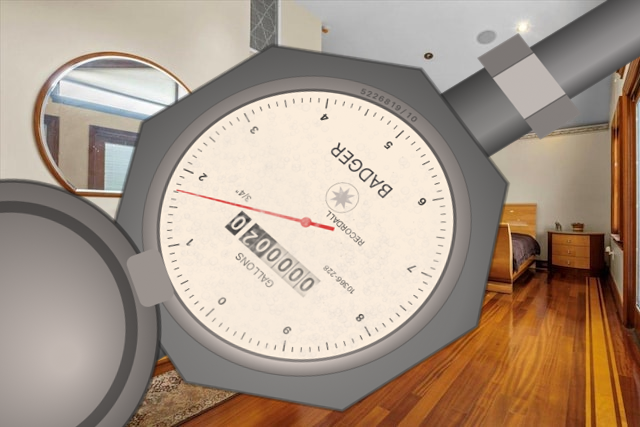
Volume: 21.7 gal
